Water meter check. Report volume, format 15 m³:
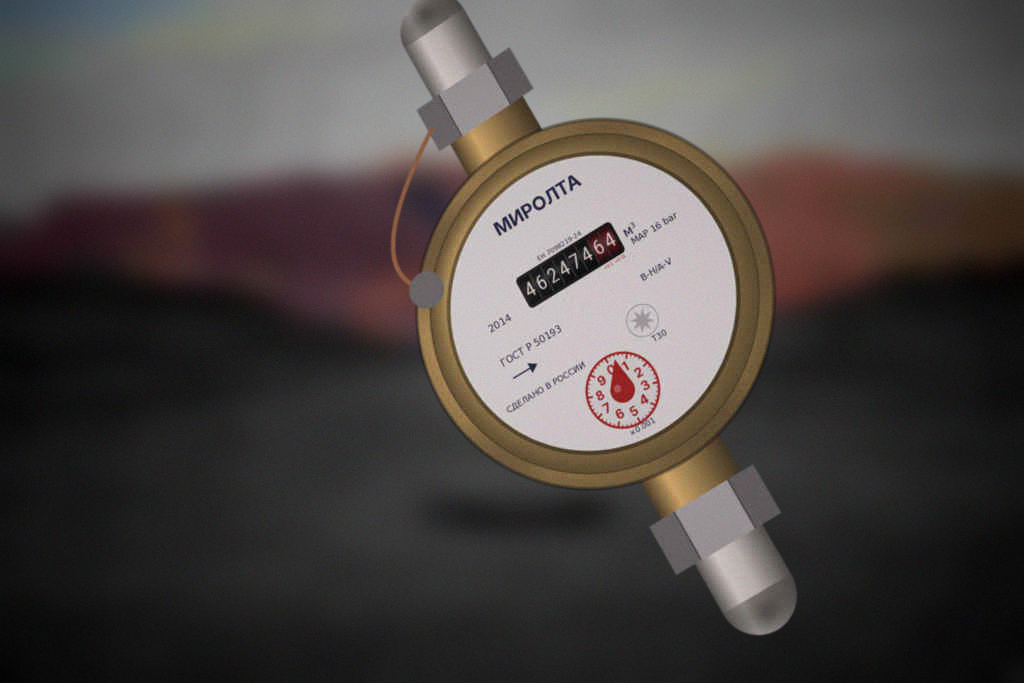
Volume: 462474.640 m³
